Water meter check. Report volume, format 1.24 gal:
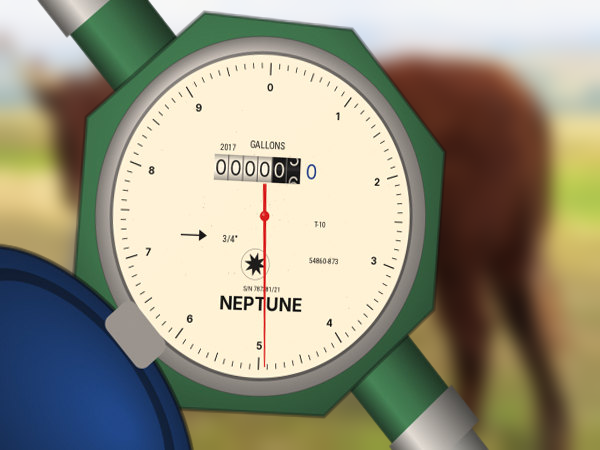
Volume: 54.9 gal
